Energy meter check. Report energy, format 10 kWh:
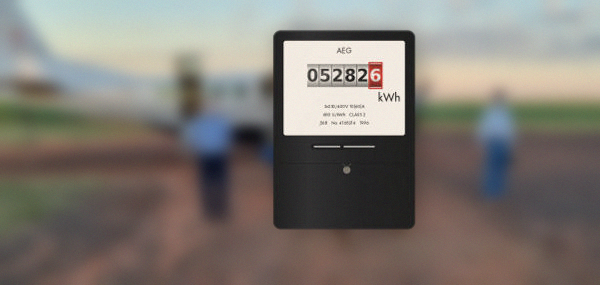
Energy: 5282.6 kWh
